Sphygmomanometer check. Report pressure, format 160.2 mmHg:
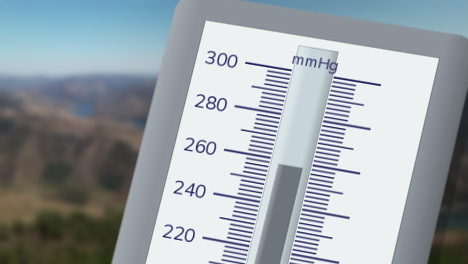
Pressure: 258 mmHg
